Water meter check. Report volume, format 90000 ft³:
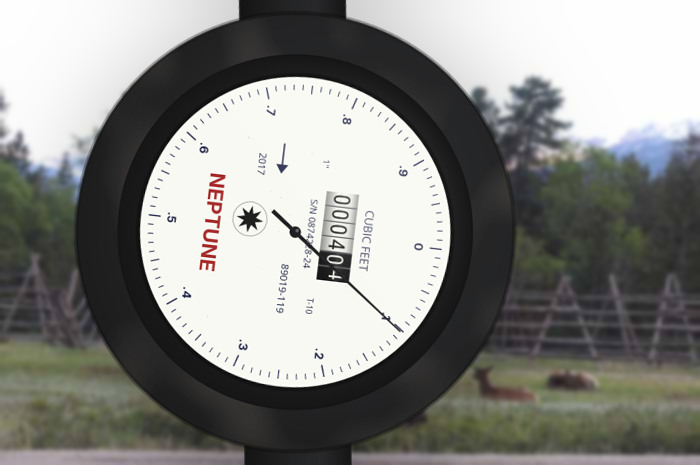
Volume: 404.10 ft³
